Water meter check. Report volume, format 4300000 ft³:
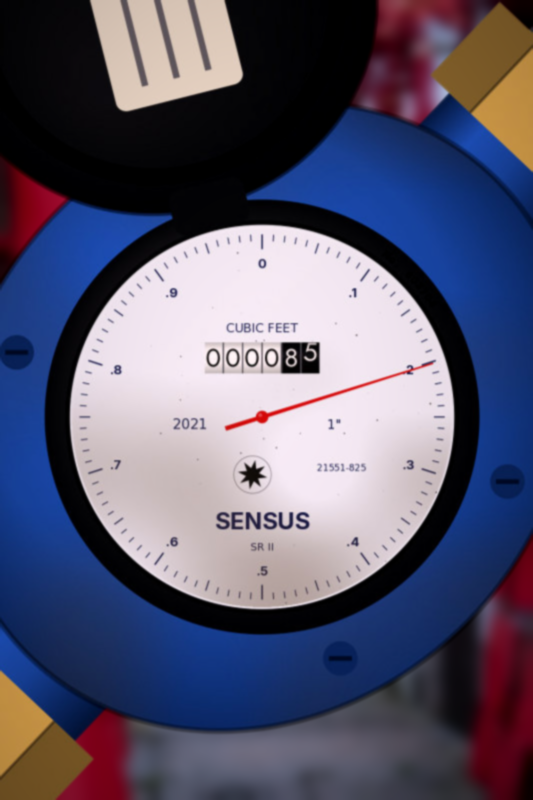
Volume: 85.20 ft³
